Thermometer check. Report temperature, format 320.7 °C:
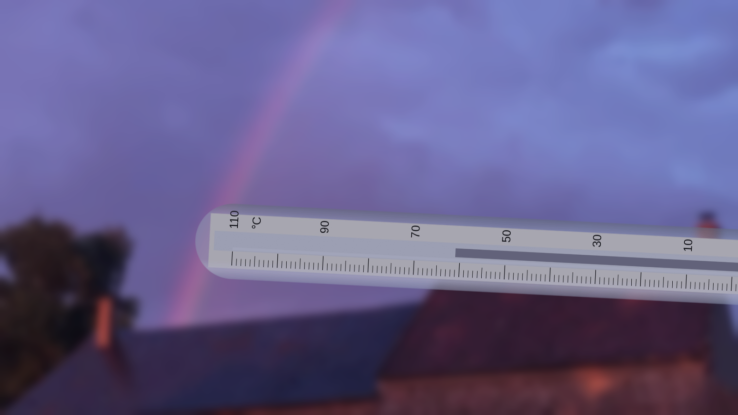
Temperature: 61 °C
